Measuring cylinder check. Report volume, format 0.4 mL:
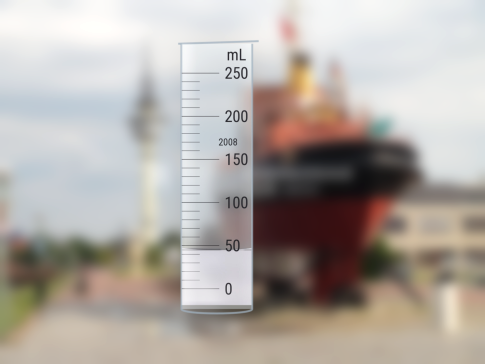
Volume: 45 mL
